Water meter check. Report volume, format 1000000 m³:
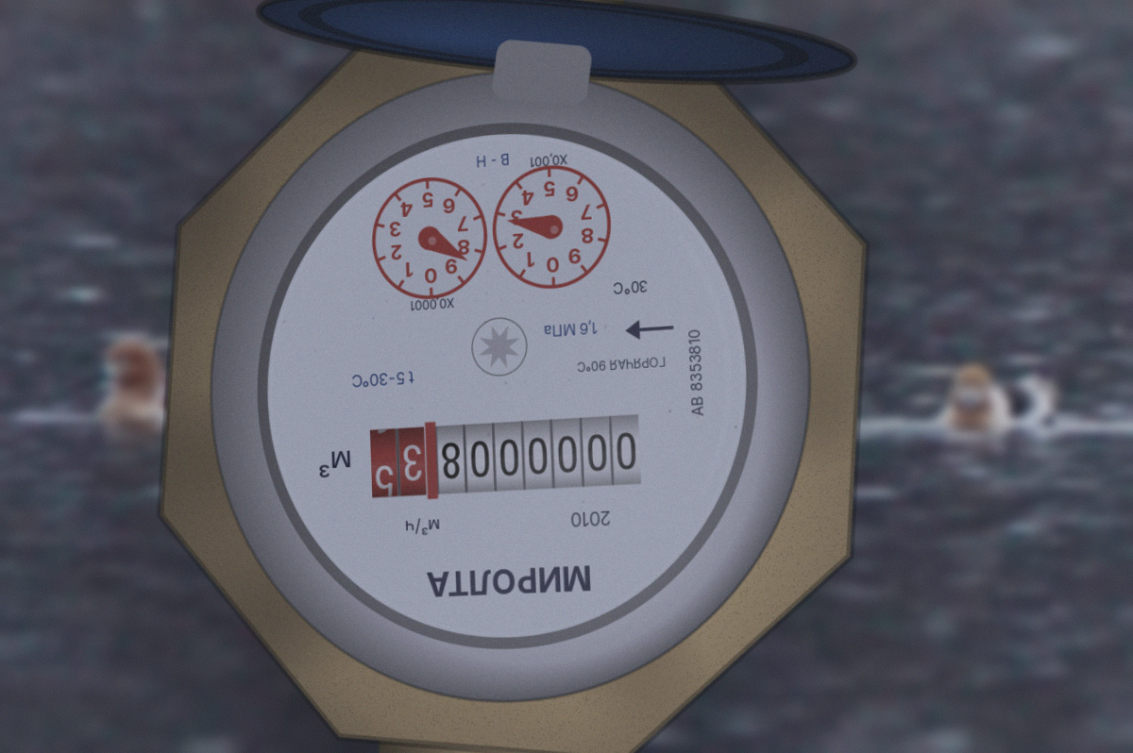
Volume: 8.3528 m³
